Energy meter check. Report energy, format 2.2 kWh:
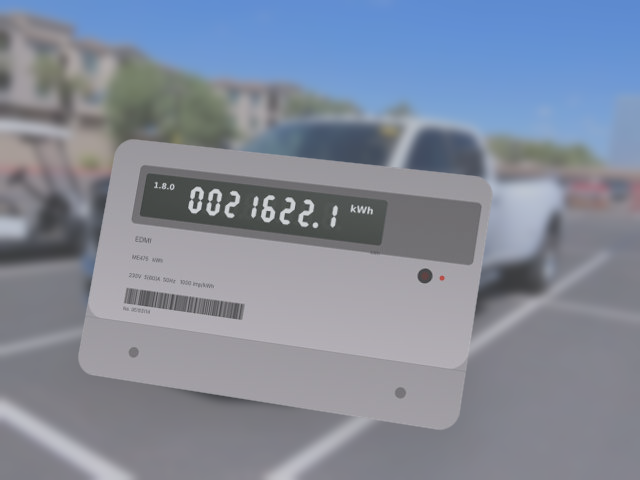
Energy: 21622.1 kWh
